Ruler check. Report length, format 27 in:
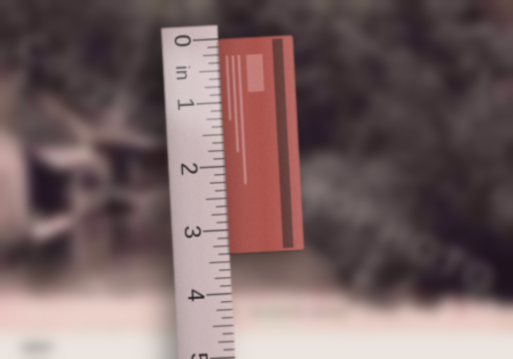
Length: 3.375 in
